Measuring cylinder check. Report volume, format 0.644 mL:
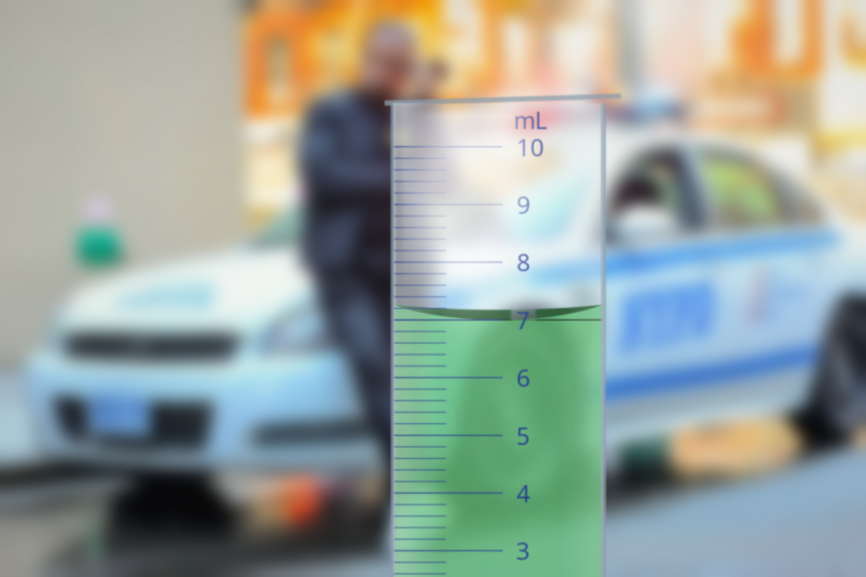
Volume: 7 mL
